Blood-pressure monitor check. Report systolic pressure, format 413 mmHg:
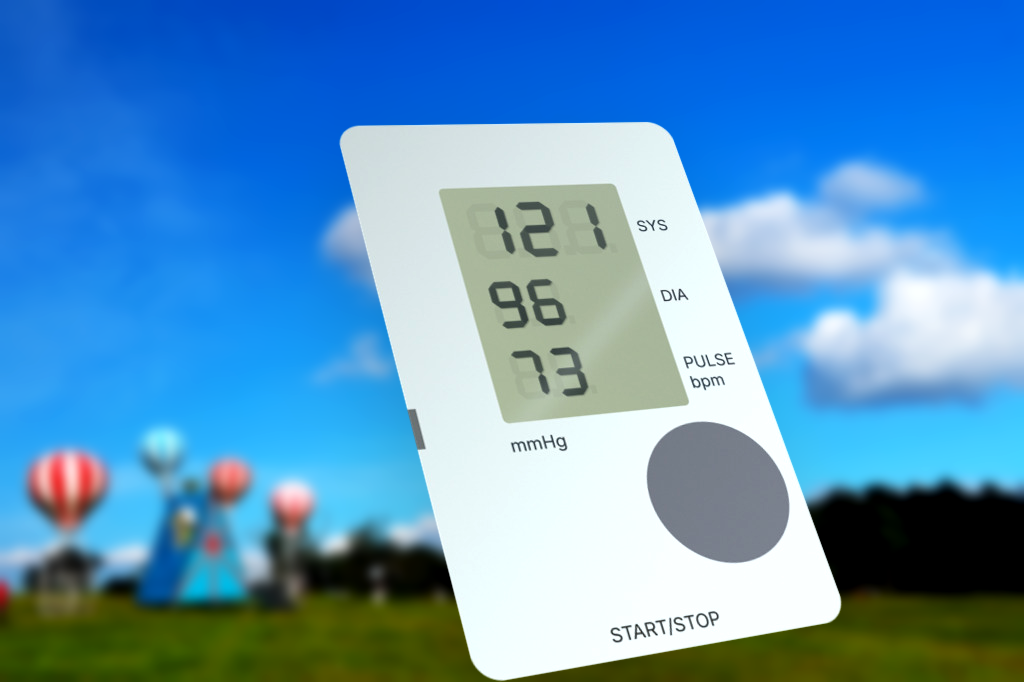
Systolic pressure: 121 mmHg
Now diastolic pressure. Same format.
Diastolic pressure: 96 mmHg
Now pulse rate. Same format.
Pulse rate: 73 bpm
